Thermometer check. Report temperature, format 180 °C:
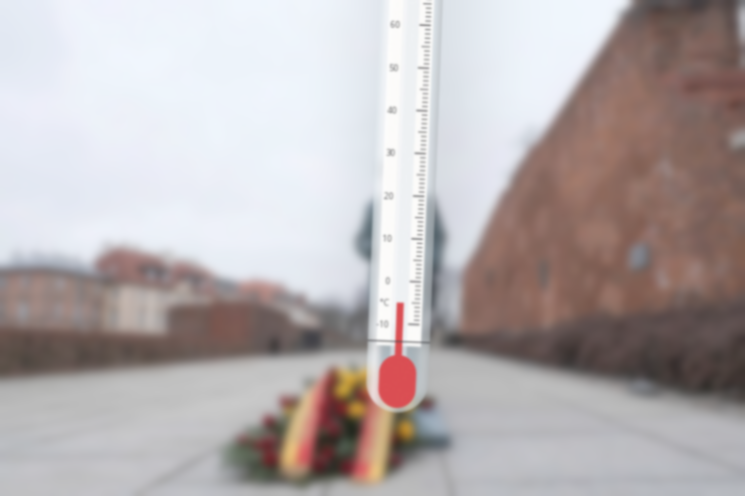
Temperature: -5 °C
